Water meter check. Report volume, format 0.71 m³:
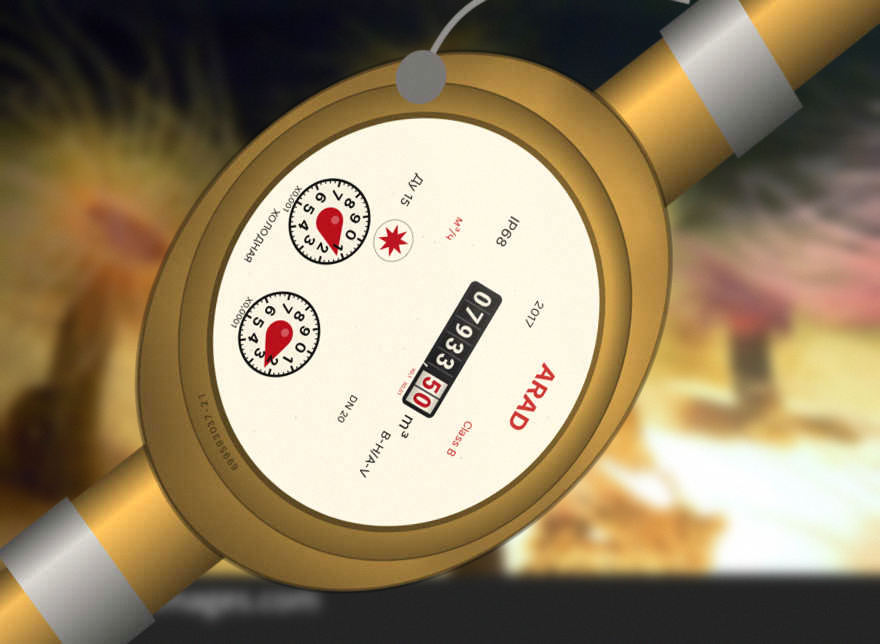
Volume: 7933.5012 m³
